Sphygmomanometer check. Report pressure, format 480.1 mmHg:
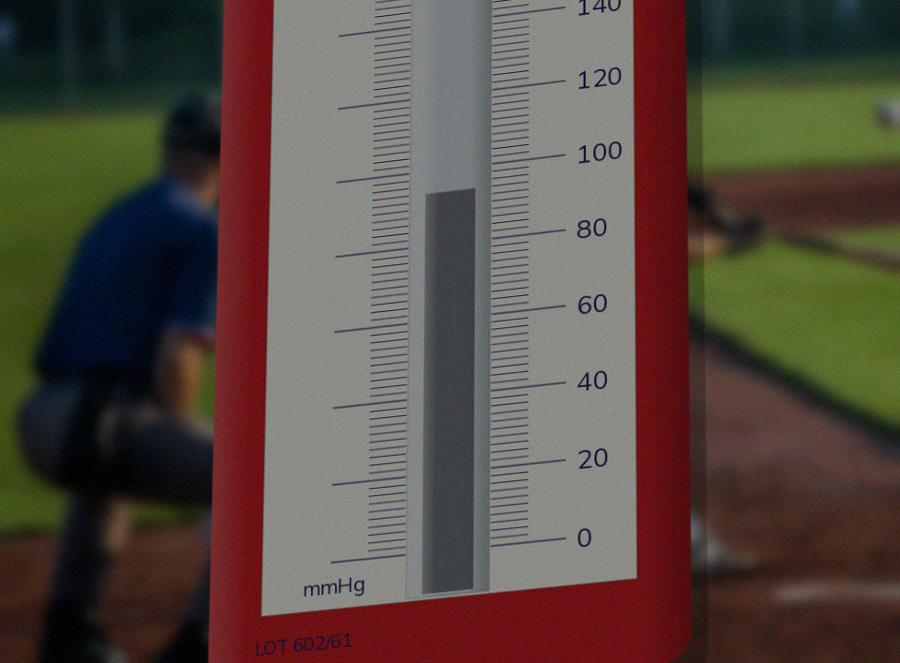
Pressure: 94 mmHg
